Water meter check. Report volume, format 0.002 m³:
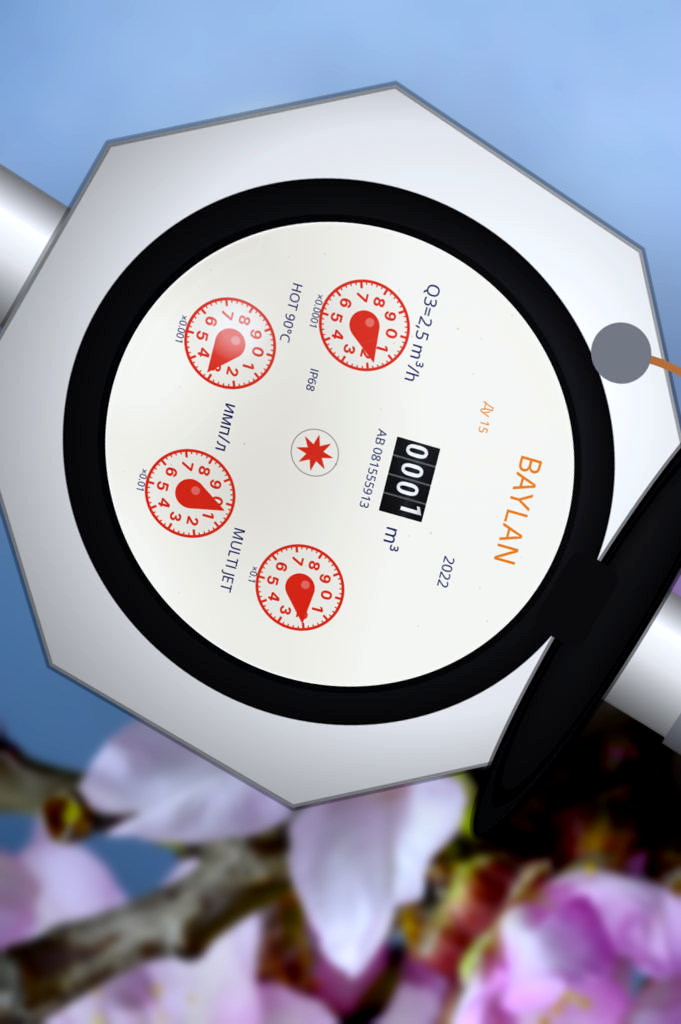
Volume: 1.2031 m³
